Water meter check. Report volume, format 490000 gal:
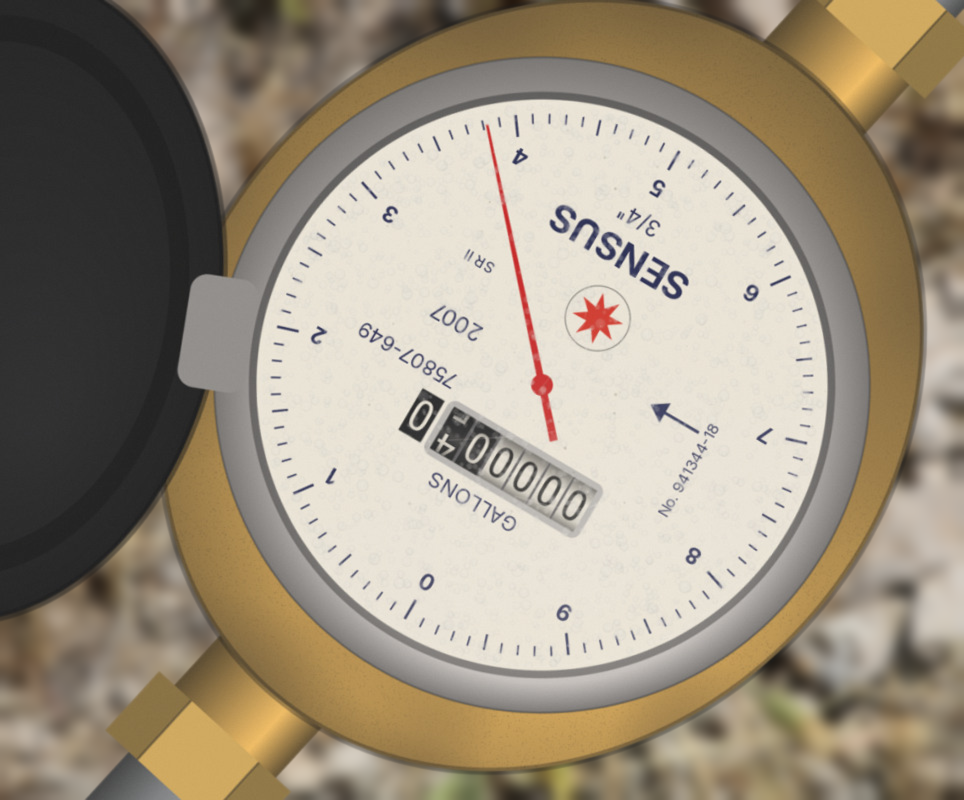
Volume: 43.8 gal
